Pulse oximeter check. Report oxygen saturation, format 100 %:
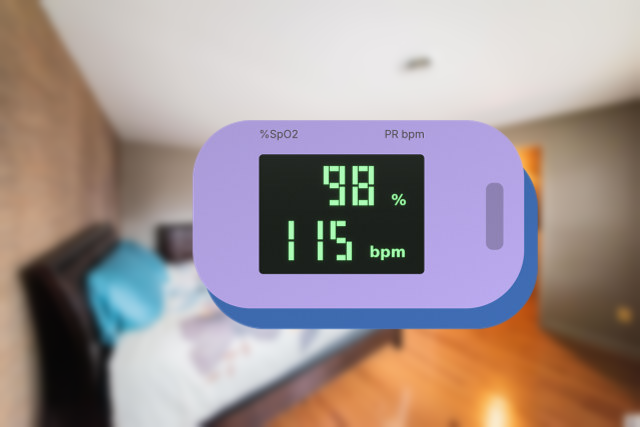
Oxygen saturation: 98 %
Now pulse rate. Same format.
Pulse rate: 115 bpm
